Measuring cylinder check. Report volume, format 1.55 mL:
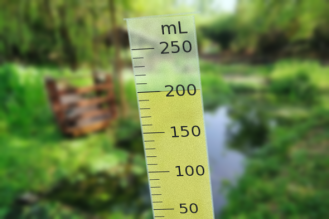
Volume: 200 mL
